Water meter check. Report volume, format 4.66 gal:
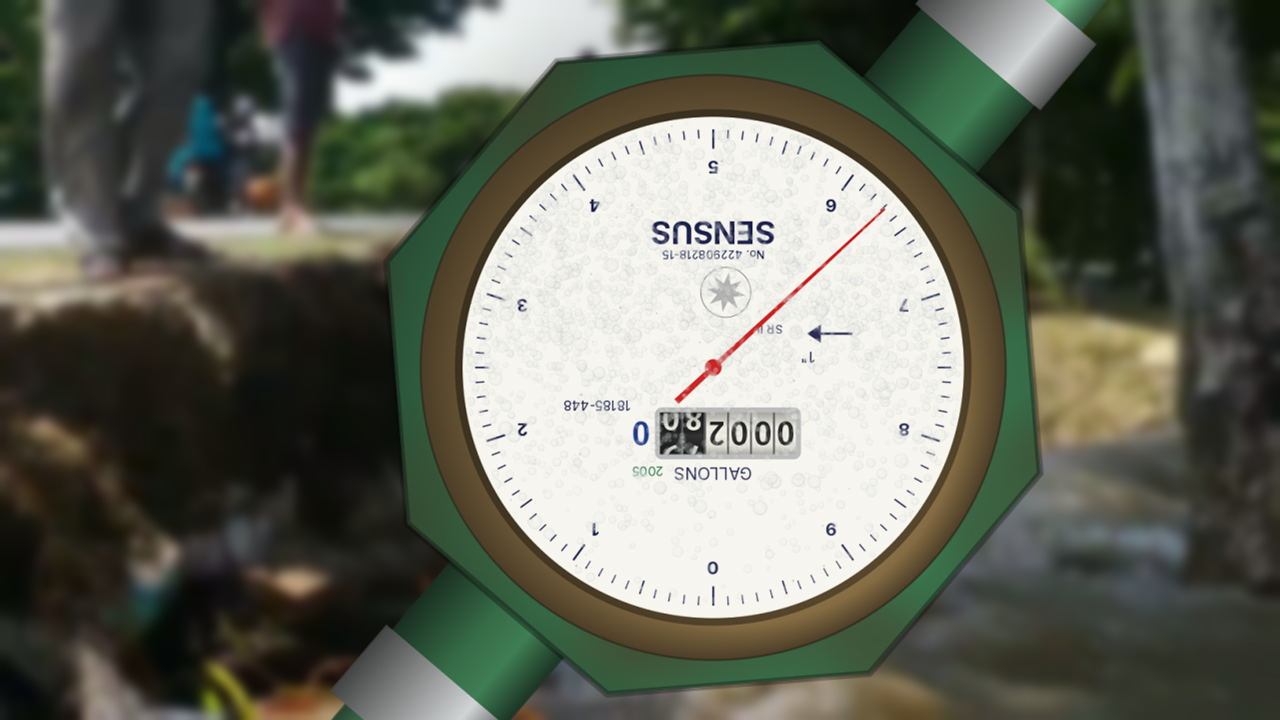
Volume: 2796.3 gal
